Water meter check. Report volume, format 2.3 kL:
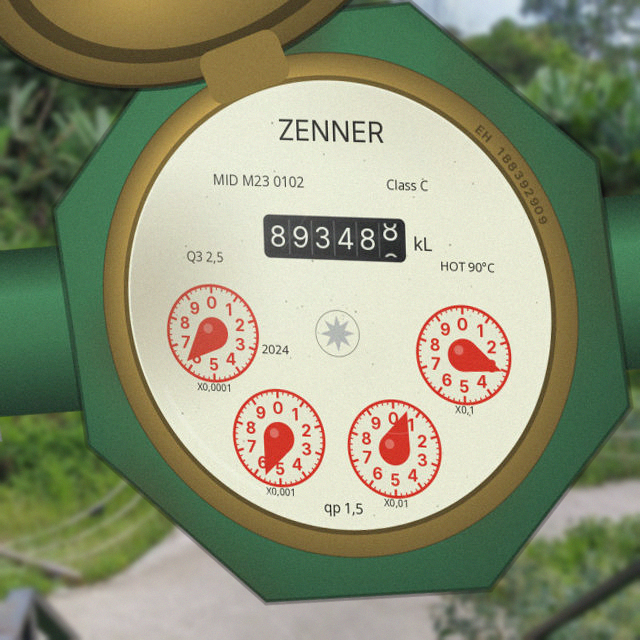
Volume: 893488.3056 kL
